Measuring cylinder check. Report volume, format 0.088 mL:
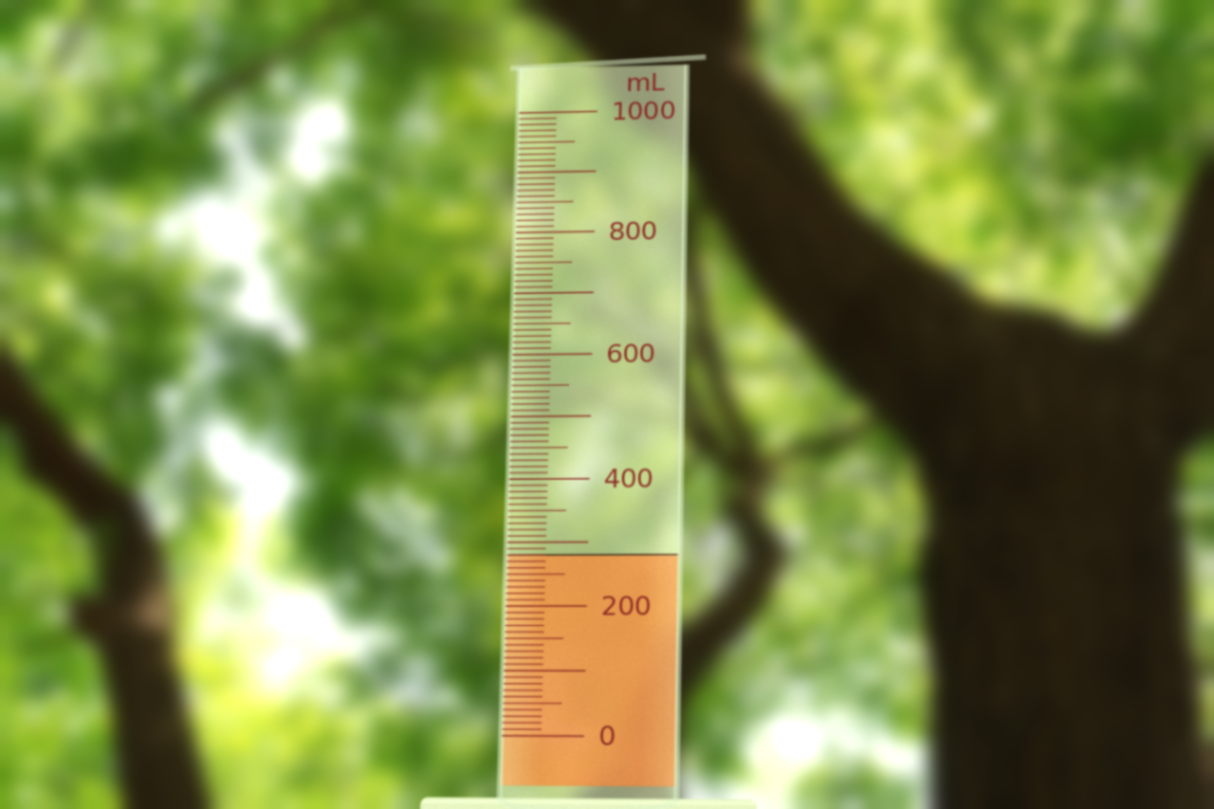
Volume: 280 mL
